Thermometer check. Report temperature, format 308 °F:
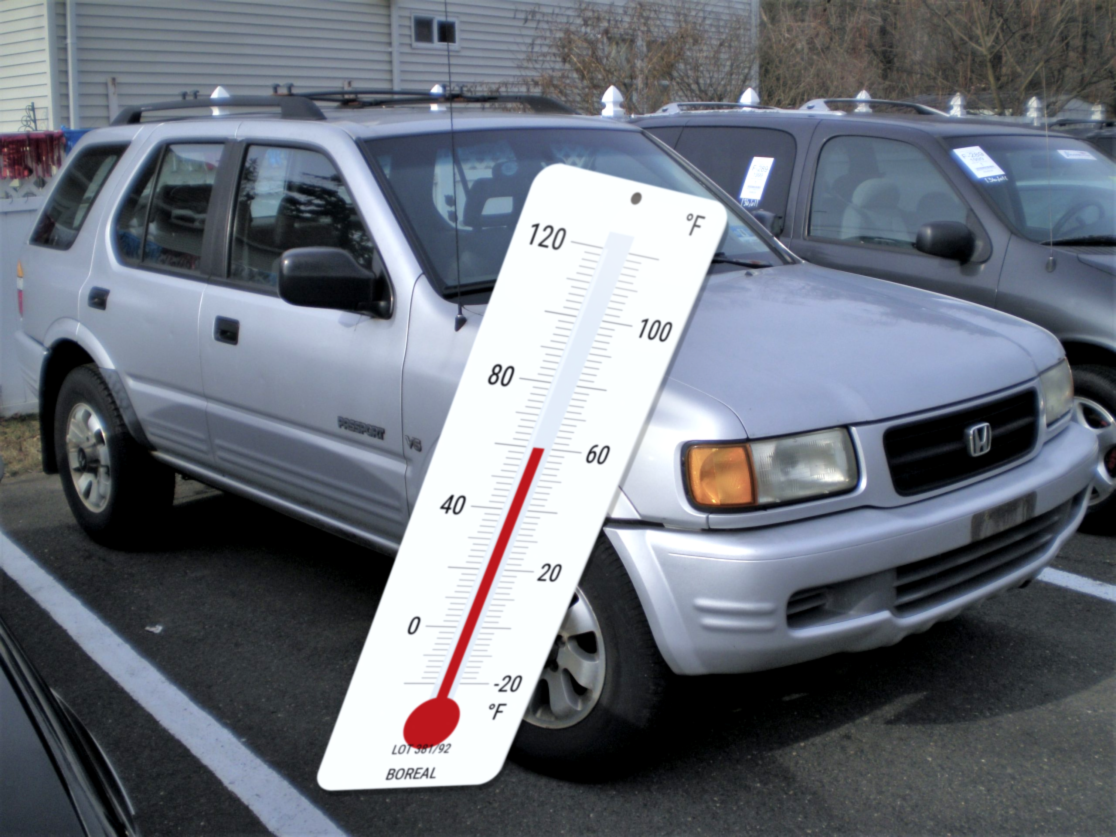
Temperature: 60 °F
